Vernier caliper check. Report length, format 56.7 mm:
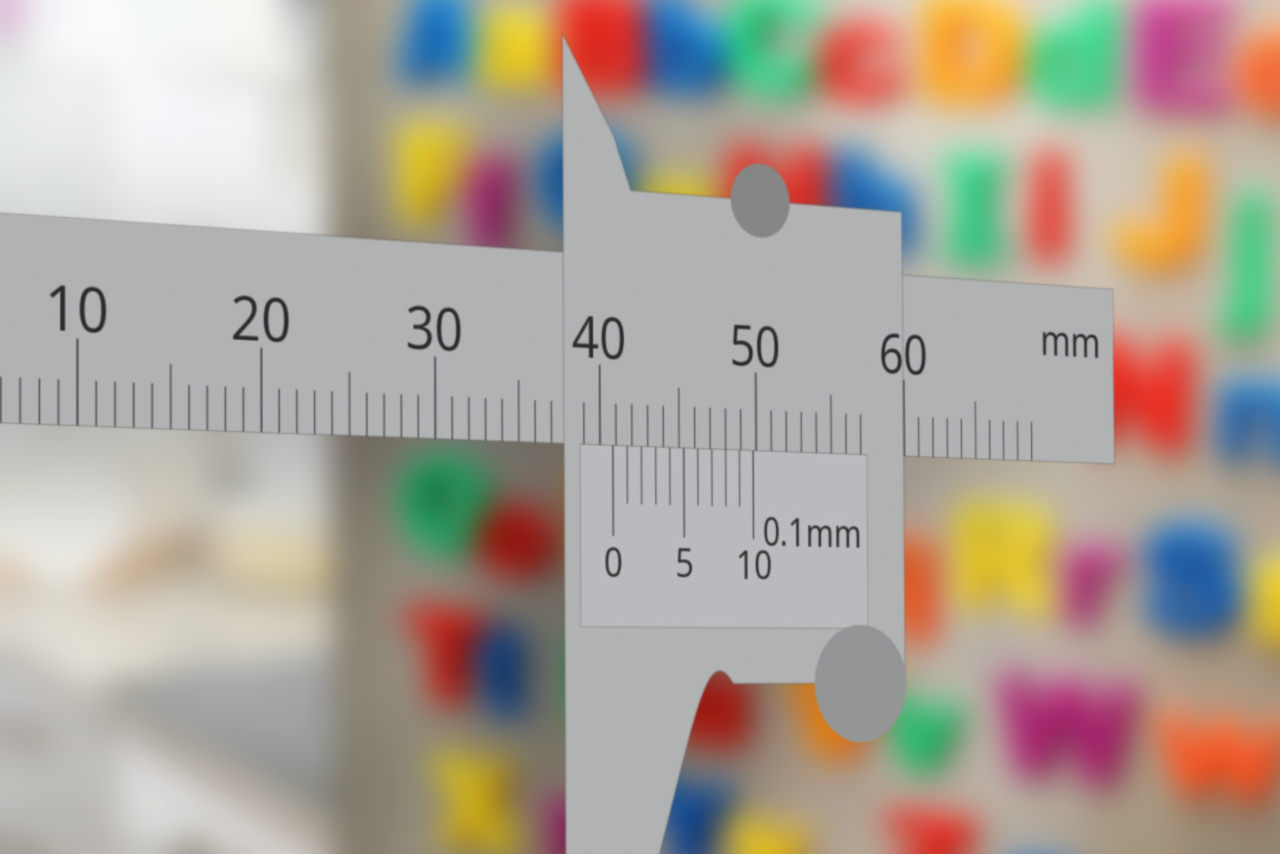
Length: 40.8 mm
